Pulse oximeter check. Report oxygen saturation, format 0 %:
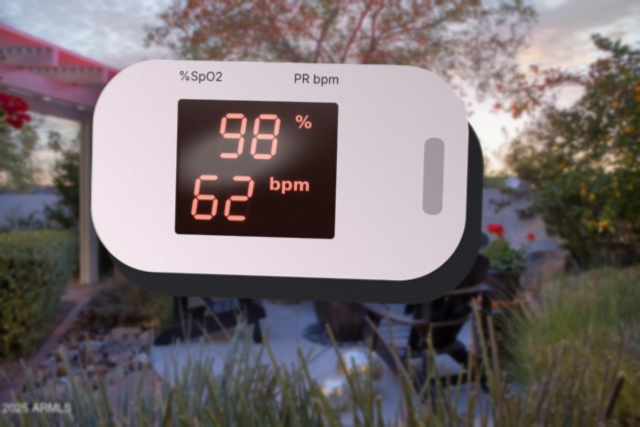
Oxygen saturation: 98 %
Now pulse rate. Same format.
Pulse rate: 62 bpm
